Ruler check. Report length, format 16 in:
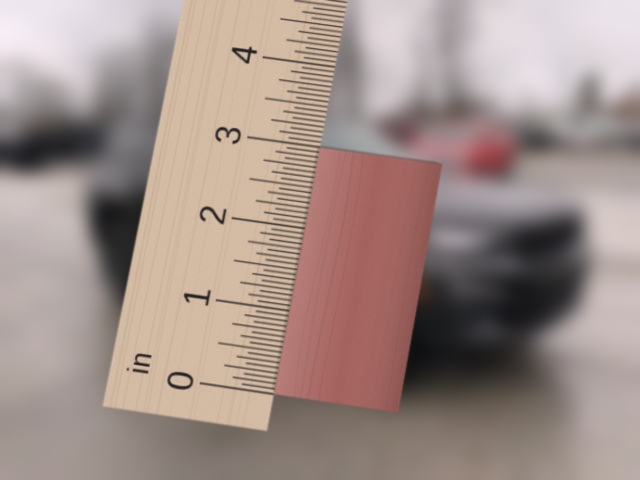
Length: 3 in
